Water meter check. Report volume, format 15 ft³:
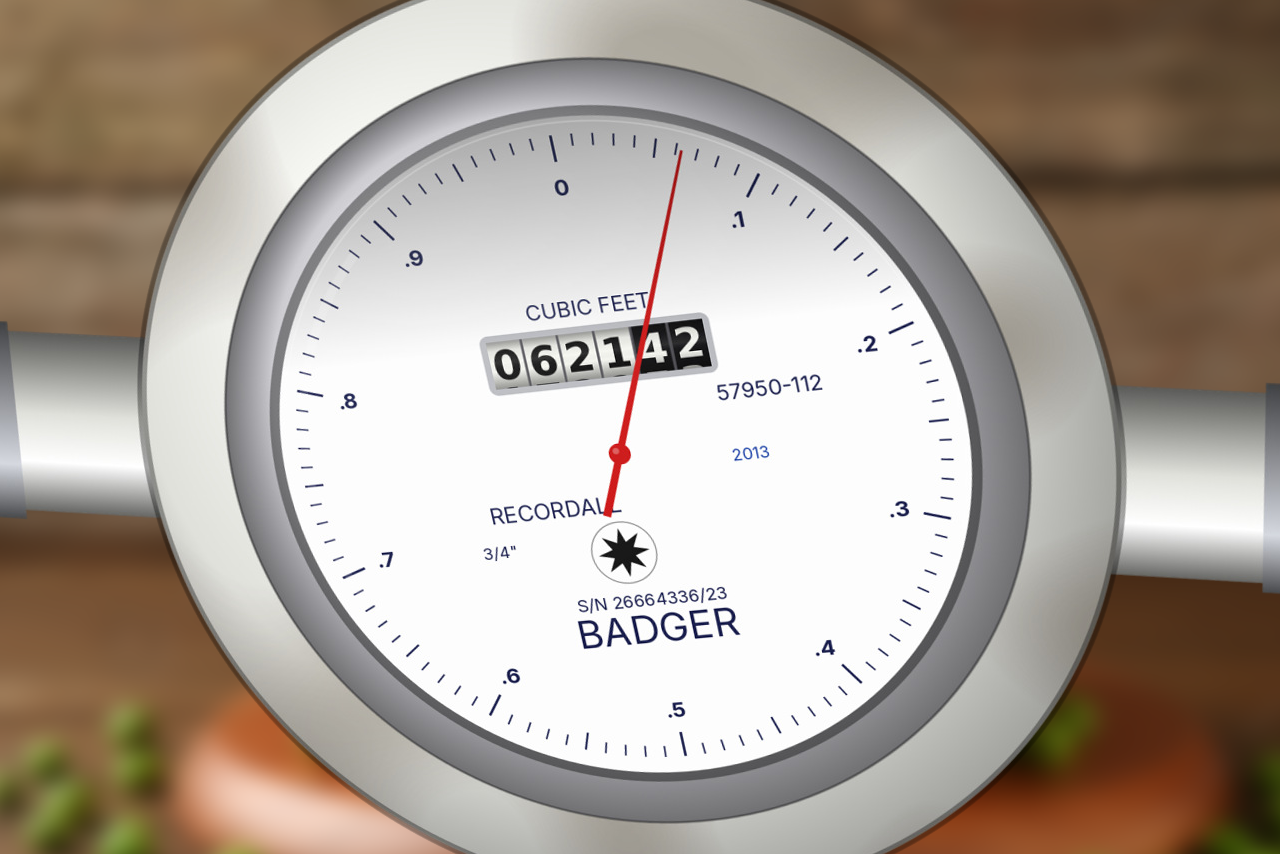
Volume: 62142.06 ft³
